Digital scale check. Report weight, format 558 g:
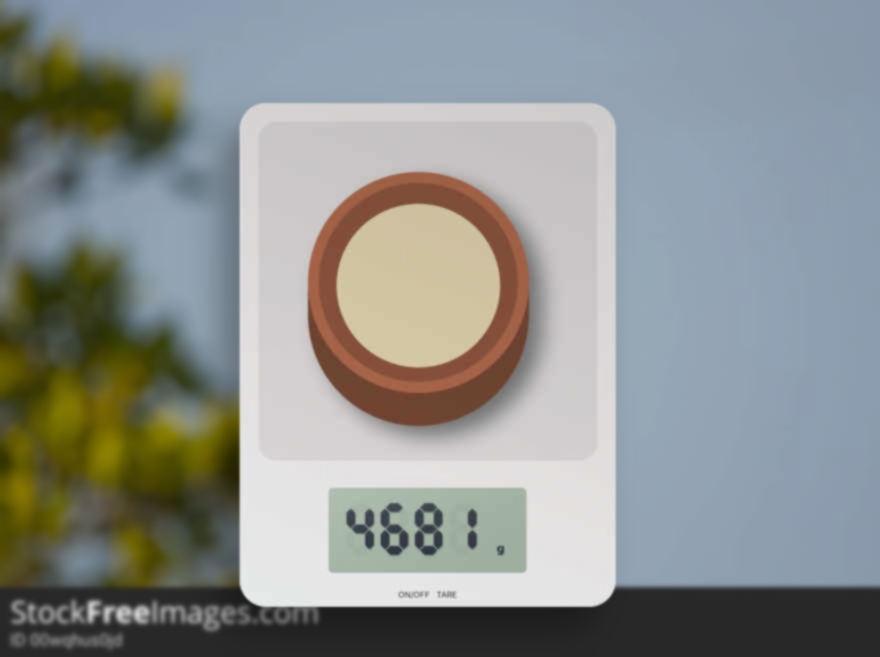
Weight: 4681 g
